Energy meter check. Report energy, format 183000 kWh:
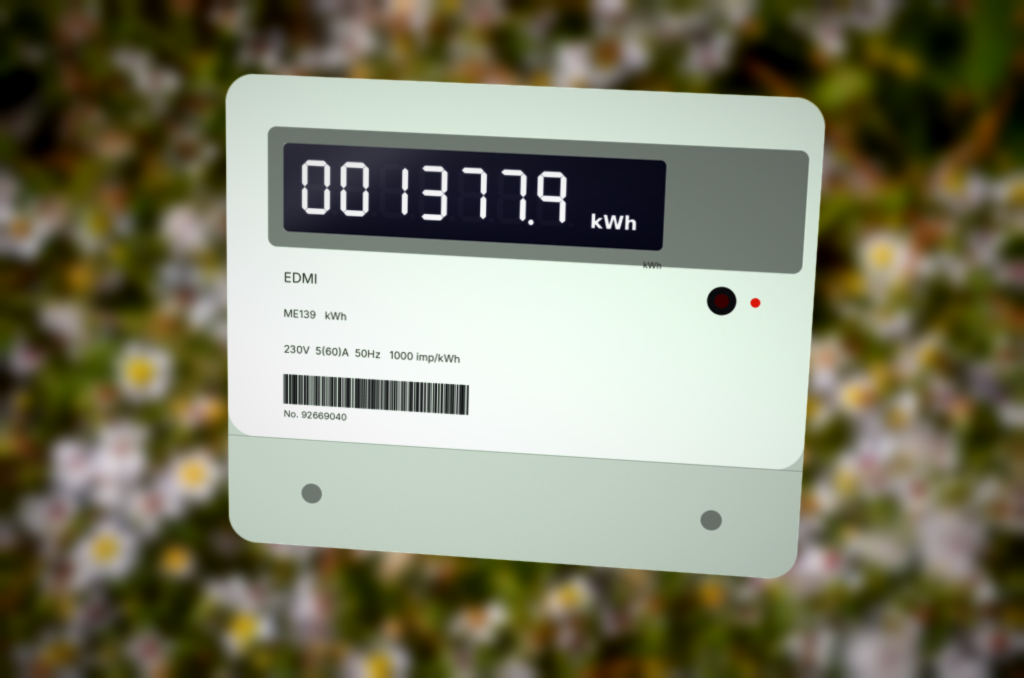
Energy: 1377.9 kWh
